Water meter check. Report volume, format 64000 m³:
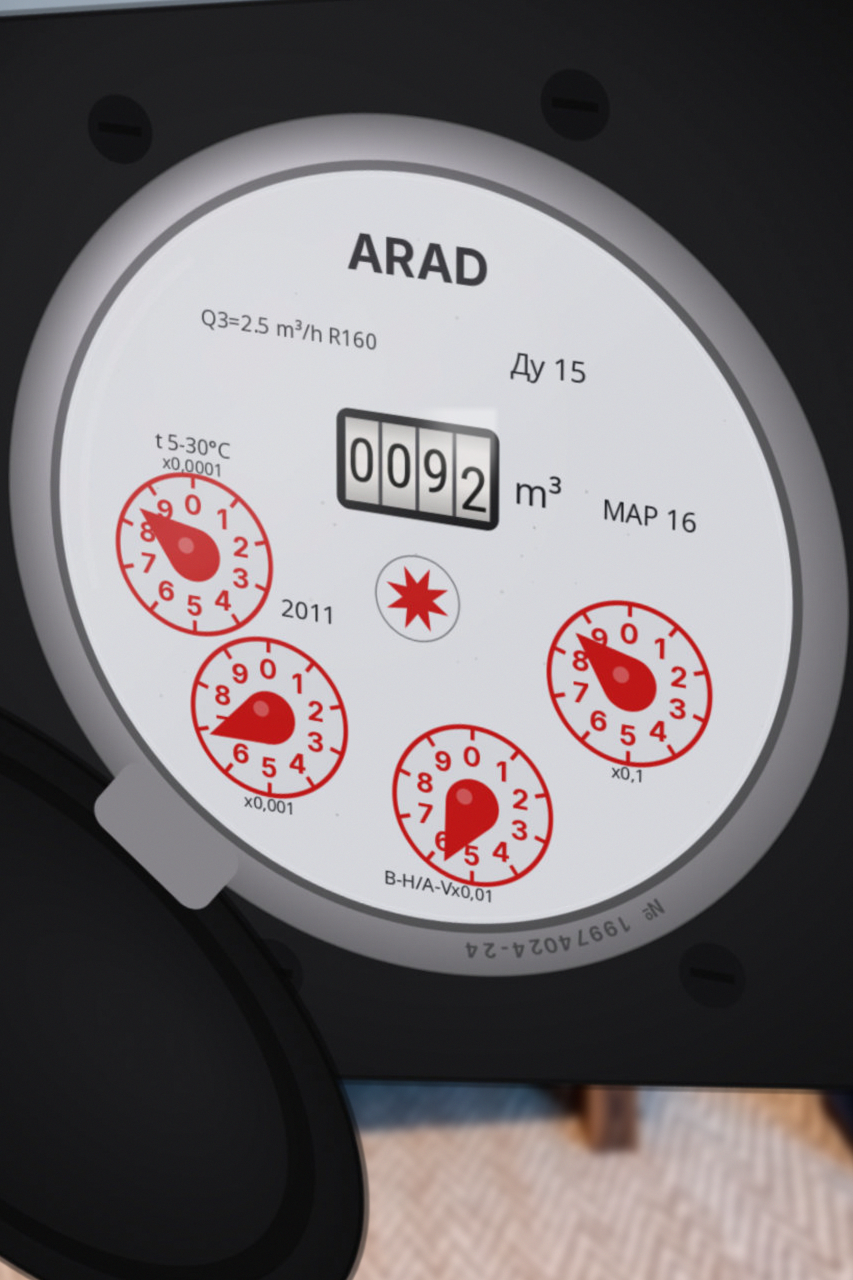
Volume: 91.8568 m³
